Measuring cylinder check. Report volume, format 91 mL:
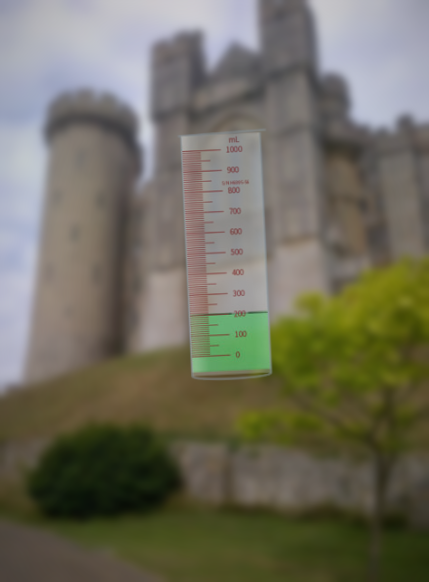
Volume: 200 mL
